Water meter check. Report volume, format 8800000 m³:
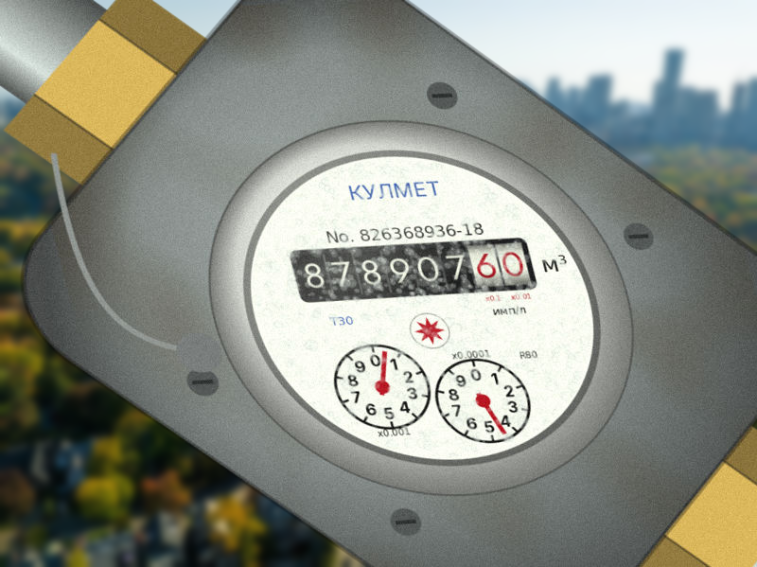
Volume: 878907.6004 m³
